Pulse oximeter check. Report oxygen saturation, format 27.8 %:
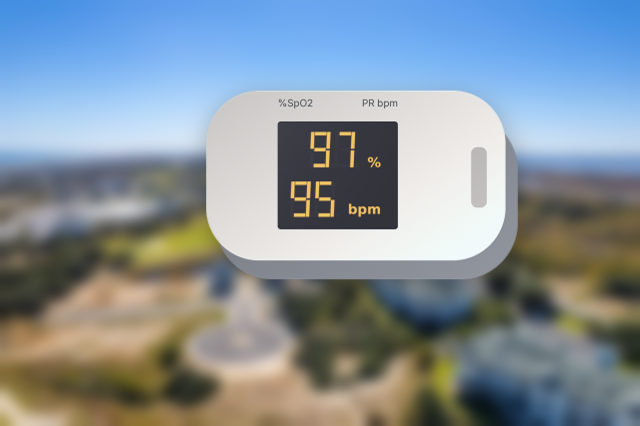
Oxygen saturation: 97 %
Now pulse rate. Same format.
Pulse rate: 95 bpm
